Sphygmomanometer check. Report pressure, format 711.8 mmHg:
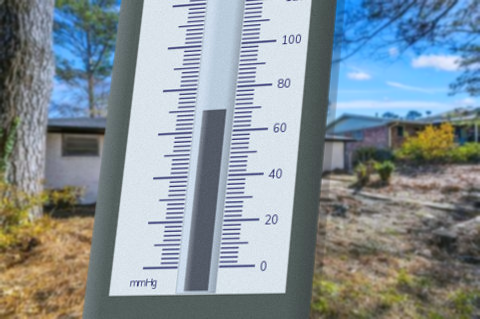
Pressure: 70 mmHg
